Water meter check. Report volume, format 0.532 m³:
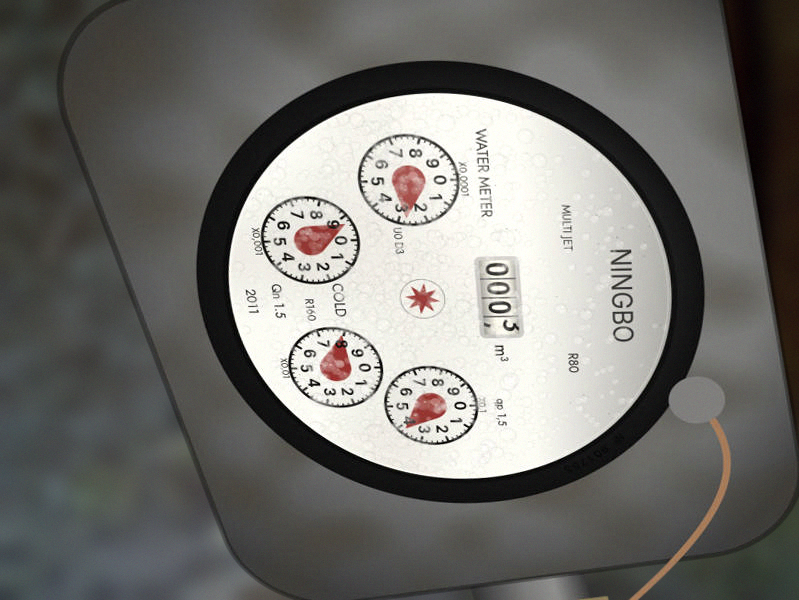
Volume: 3.3792 m³
